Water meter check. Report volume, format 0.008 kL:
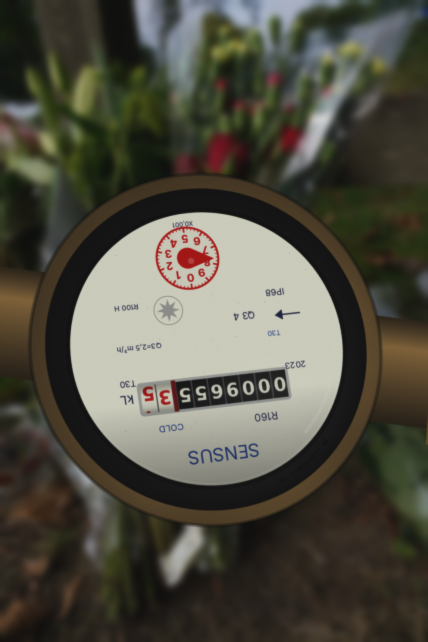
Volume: 9655.347 kL
